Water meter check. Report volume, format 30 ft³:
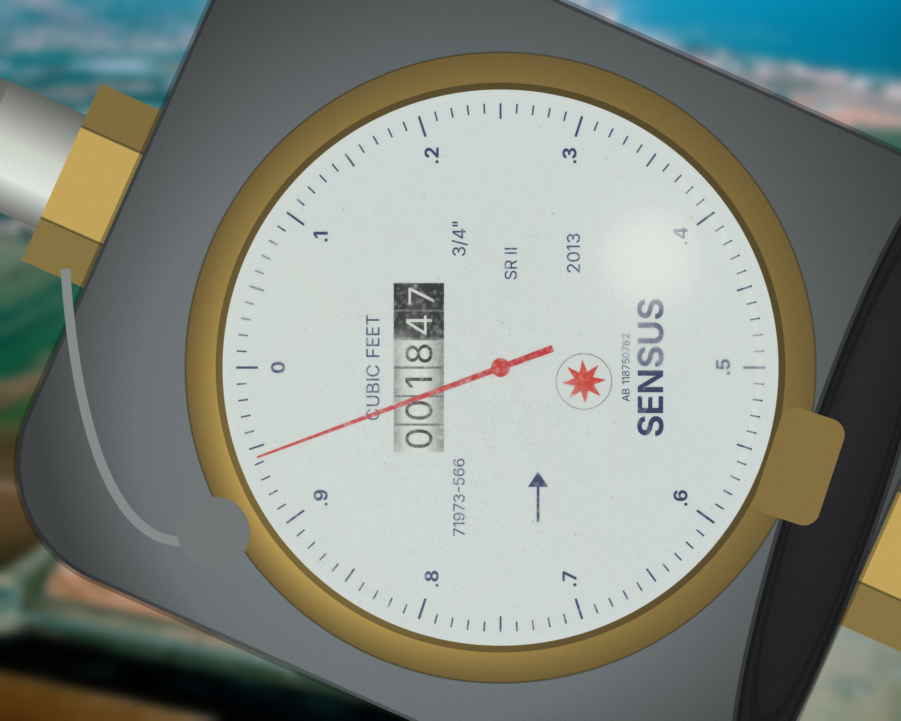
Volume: 1846.94 ft³
